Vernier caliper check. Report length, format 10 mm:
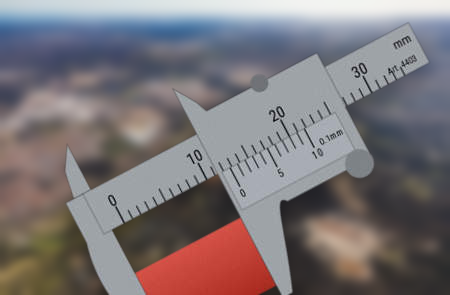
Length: 12.8 mm
